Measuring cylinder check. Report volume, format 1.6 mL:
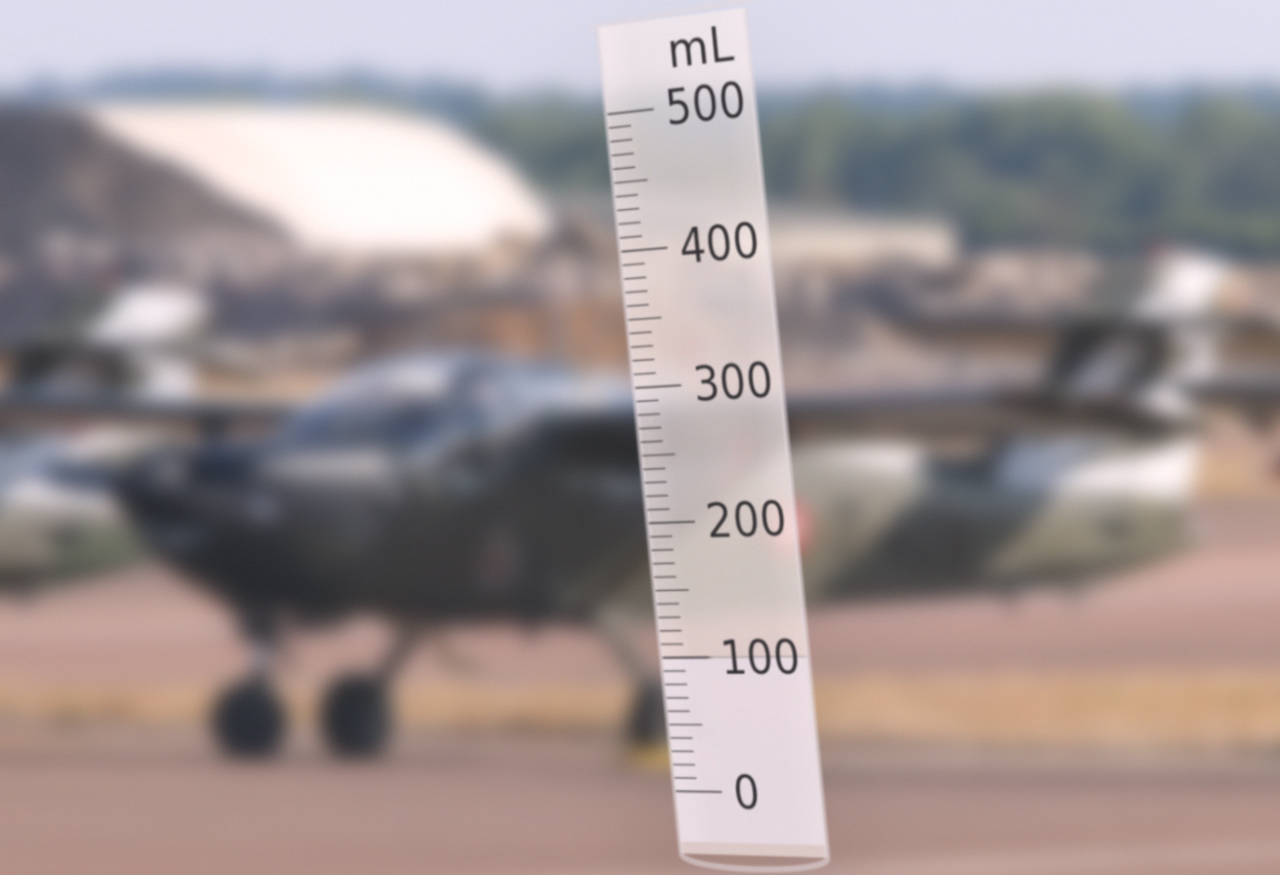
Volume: 100 mL
